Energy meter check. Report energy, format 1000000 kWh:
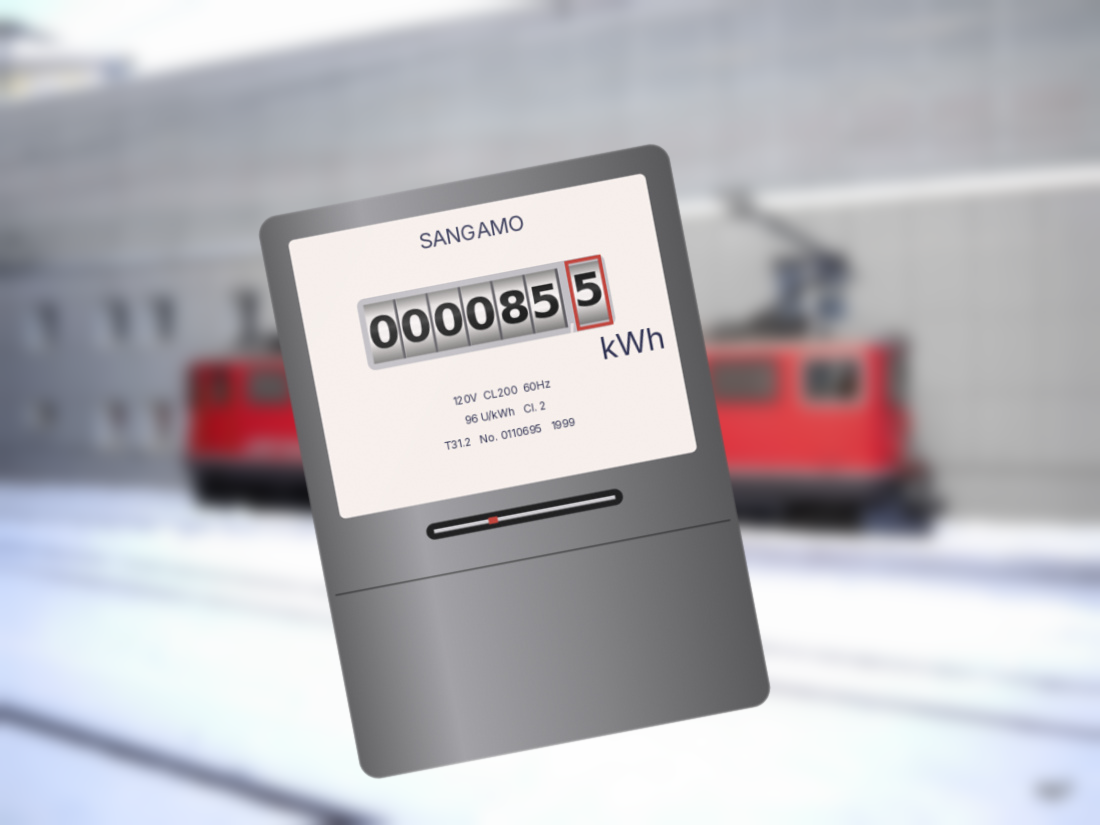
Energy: 85.5 kWh
